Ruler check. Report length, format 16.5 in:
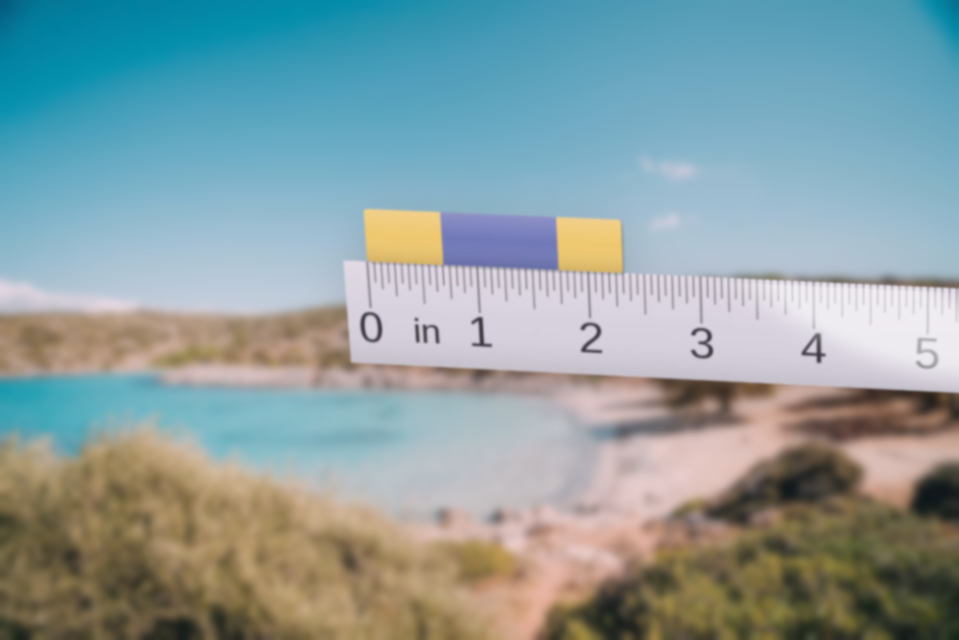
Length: 2.3125 in
